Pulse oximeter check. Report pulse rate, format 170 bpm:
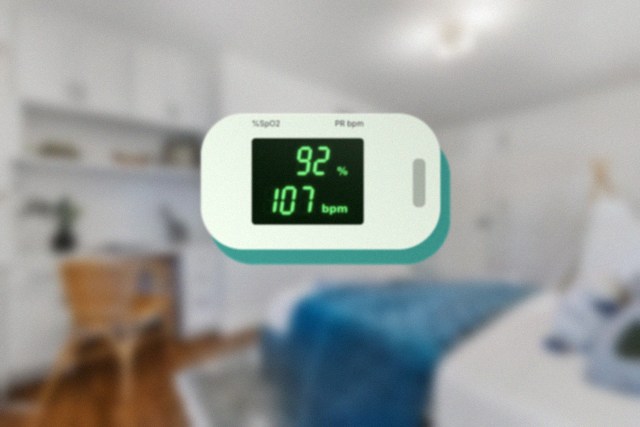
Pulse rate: 107 bpm
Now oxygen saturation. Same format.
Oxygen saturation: 92 %
